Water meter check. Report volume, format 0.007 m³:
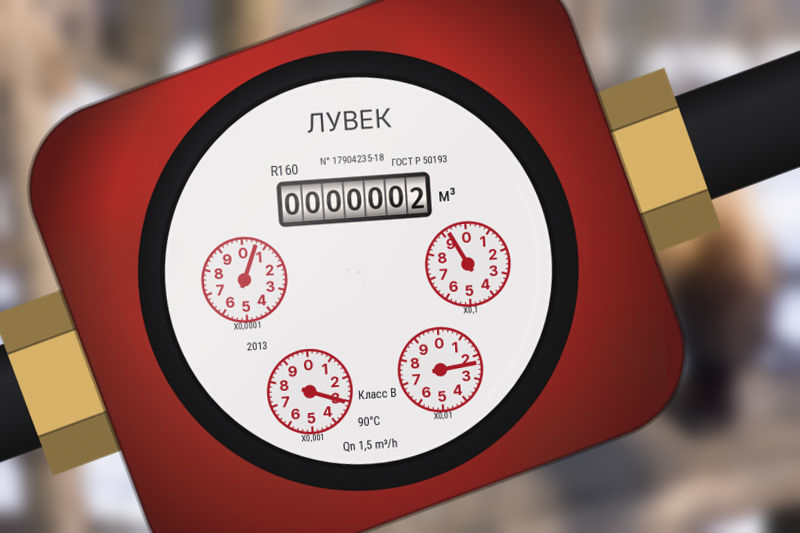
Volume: 1.9230 m³
